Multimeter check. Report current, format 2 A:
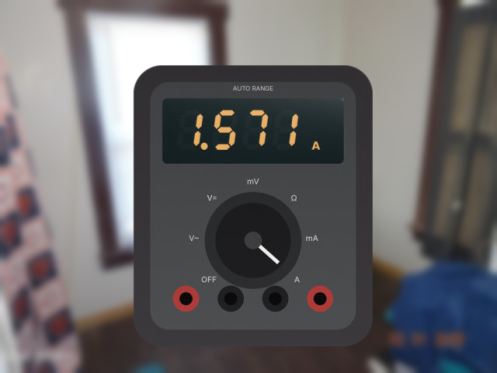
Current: 1.571 A
